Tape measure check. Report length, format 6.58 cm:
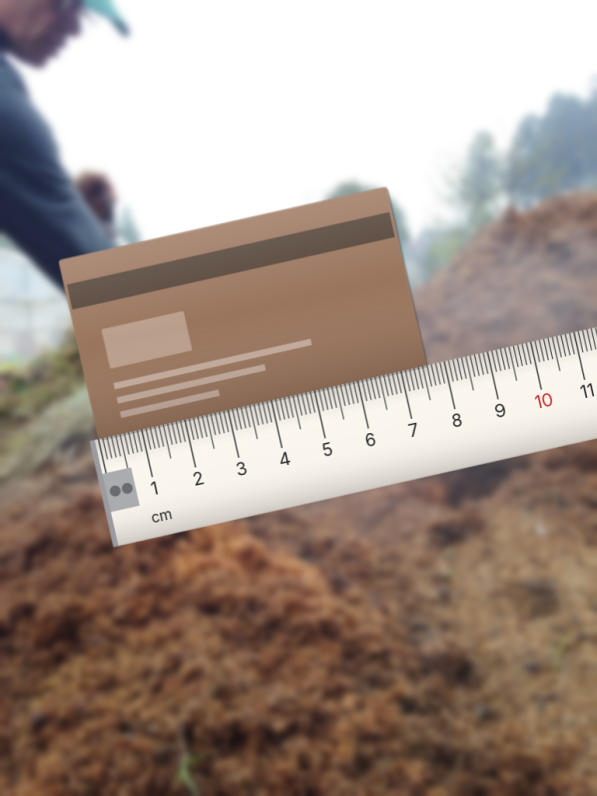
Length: 7.6 cm
